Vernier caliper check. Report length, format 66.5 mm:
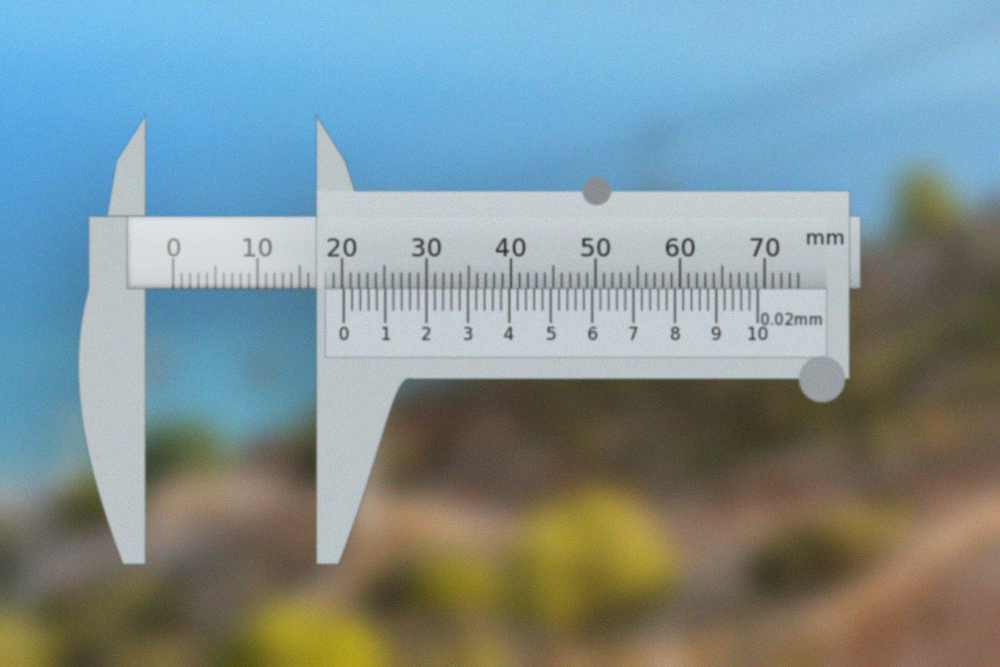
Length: 20.2 mm
